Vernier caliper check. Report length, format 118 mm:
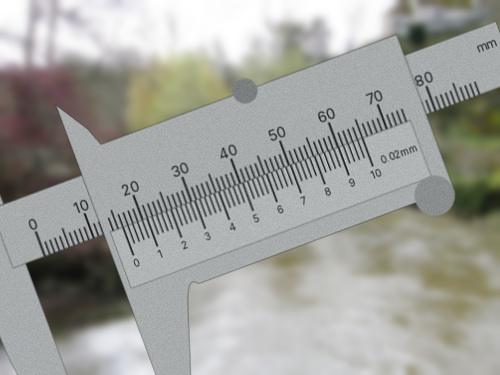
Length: 16.0 mm
